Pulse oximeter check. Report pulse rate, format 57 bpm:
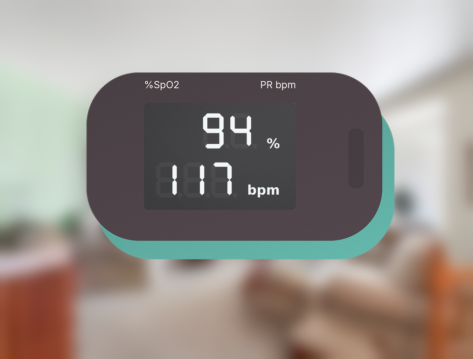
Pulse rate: 117 bpm
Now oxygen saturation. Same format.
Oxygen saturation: 94 %
